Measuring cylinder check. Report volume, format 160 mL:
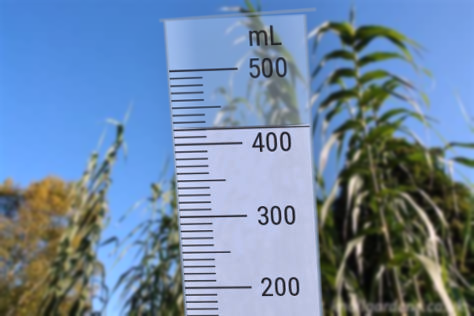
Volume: 420 mL
